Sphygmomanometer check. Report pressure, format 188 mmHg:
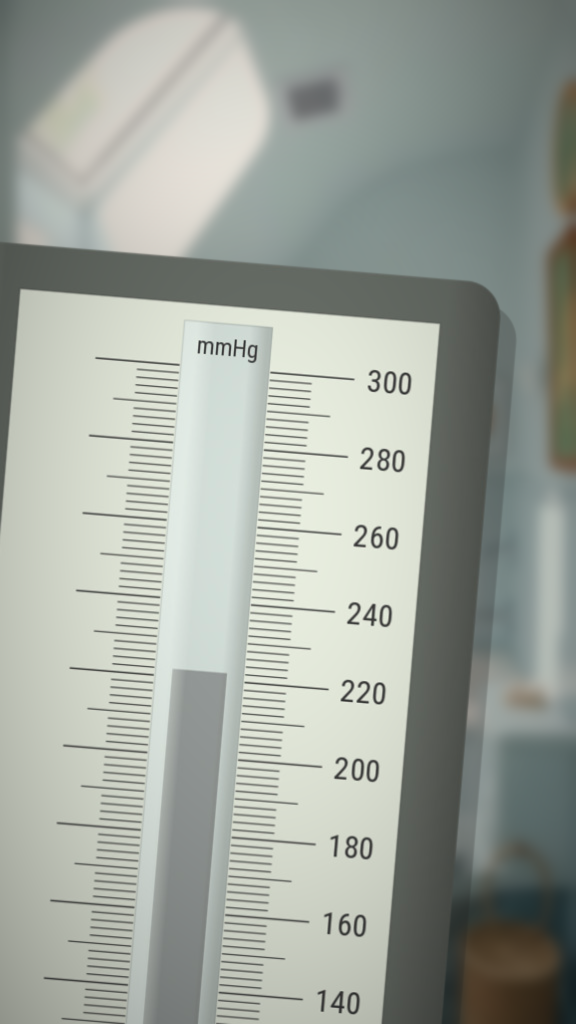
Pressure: 222 mmHg
